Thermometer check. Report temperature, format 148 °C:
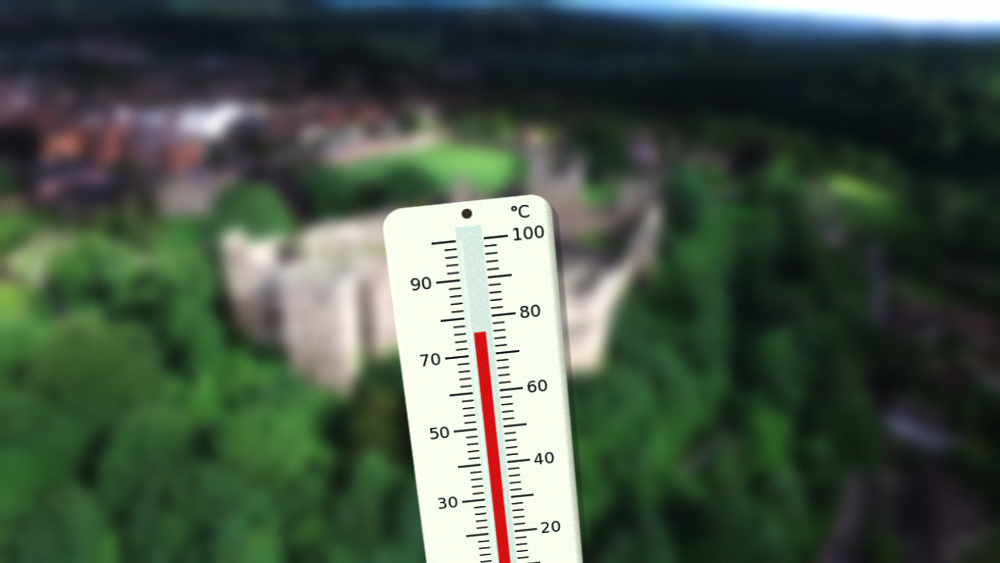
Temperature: 76 °C
